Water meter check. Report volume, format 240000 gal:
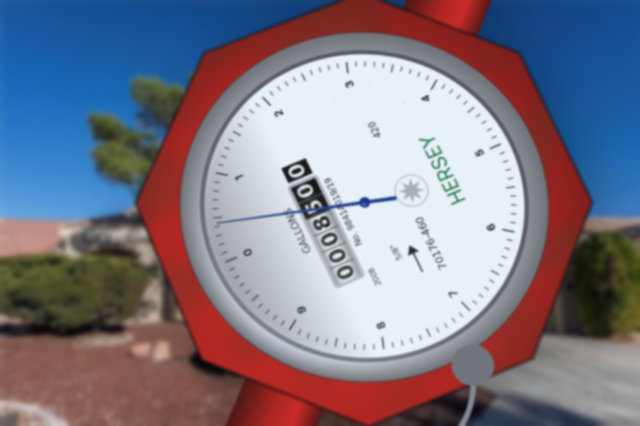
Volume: 8500.4 gal
